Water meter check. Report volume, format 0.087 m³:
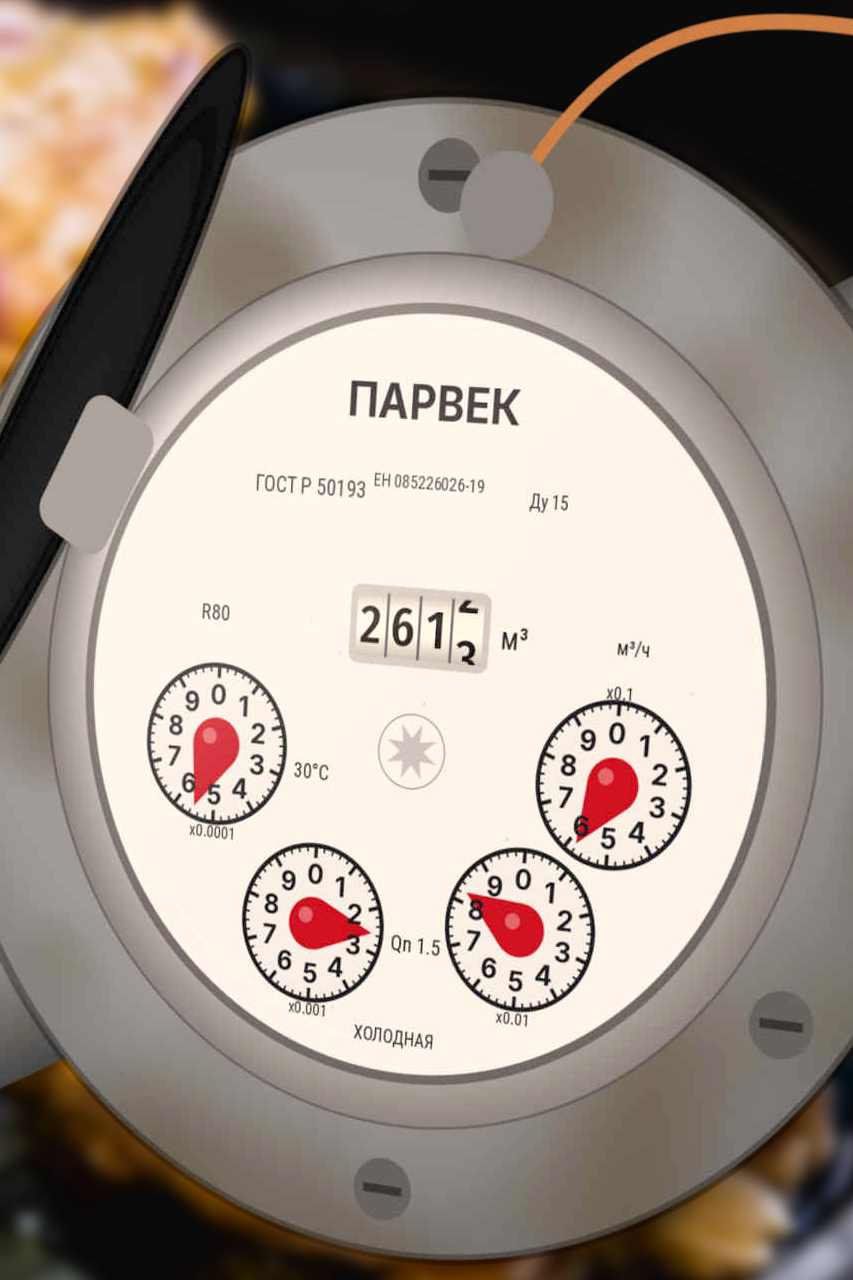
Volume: 2612.5825 m³
